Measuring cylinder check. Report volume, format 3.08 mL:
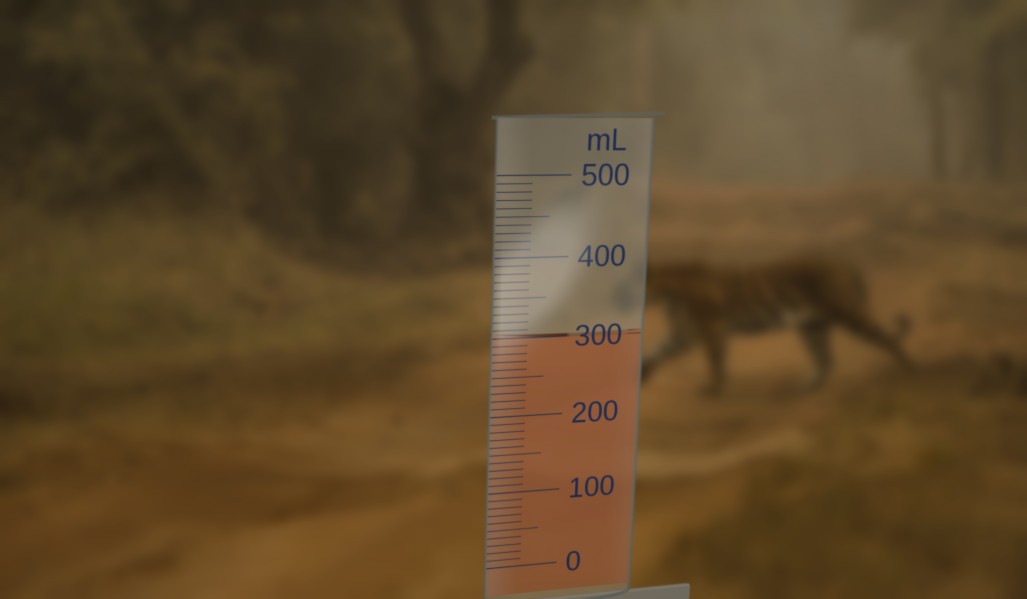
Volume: 300 mL
